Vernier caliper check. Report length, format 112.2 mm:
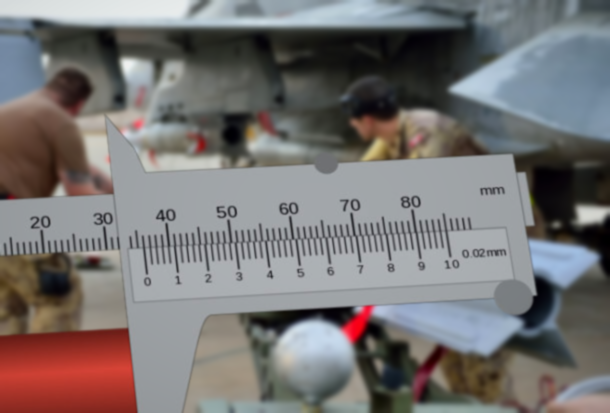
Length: 36.0 mm
